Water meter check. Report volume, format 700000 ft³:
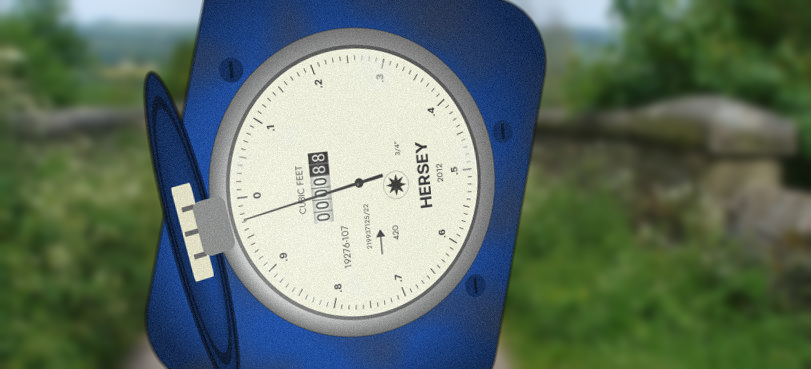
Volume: 87.97 ft³
